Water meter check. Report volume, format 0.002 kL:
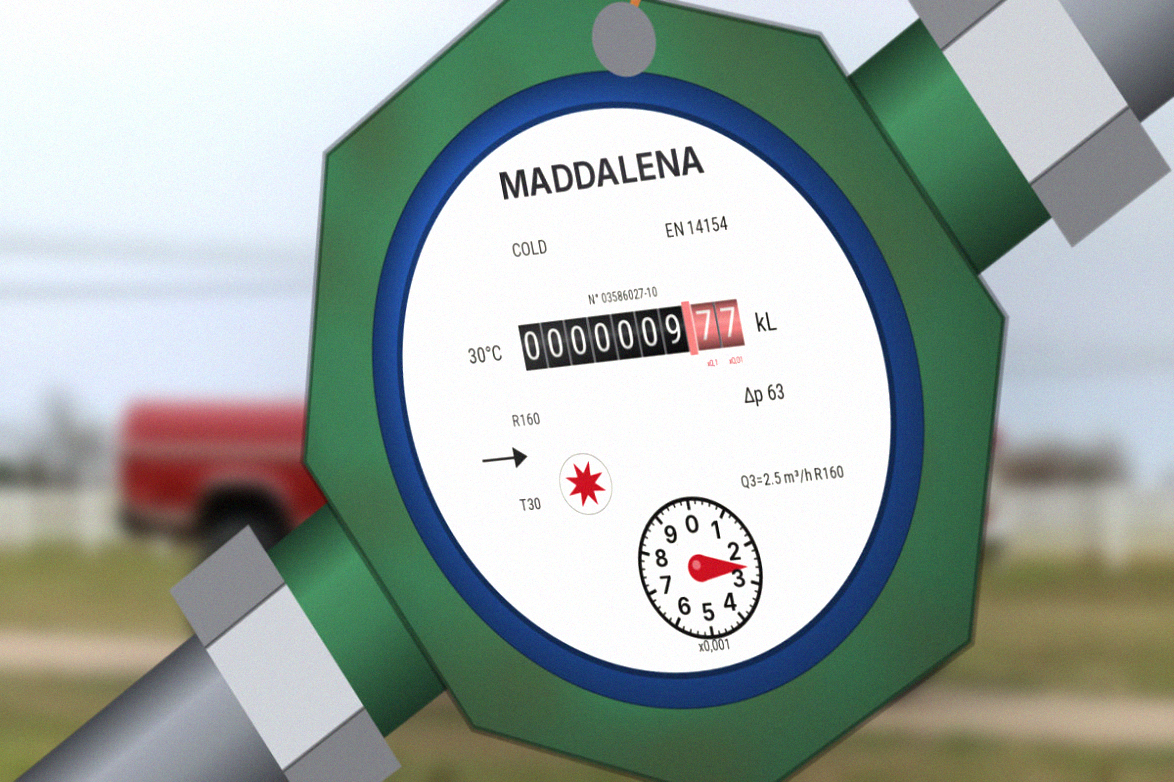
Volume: 9.772 kL
